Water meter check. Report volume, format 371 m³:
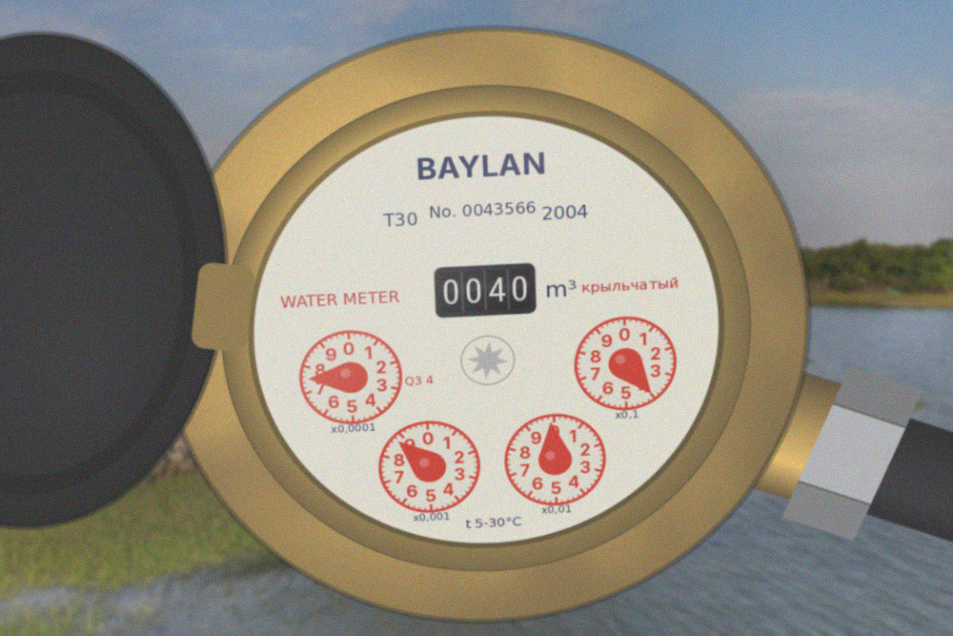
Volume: 40.3987 m³
